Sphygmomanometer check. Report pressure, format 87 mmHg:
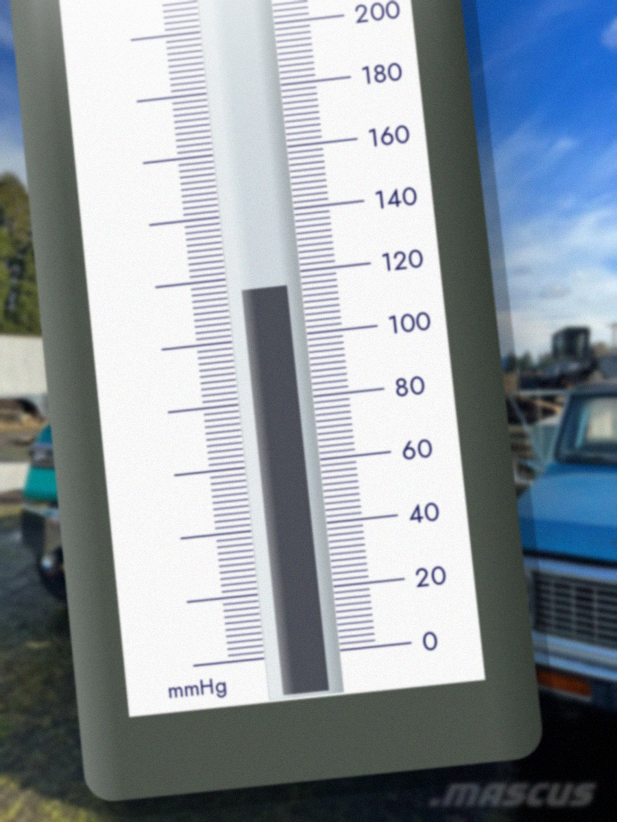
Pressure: 116 mmHg
